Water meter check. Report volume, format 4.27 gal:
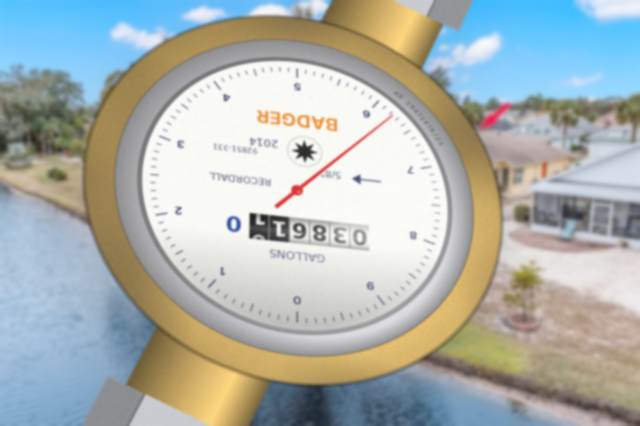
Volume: 386106.2 gal
